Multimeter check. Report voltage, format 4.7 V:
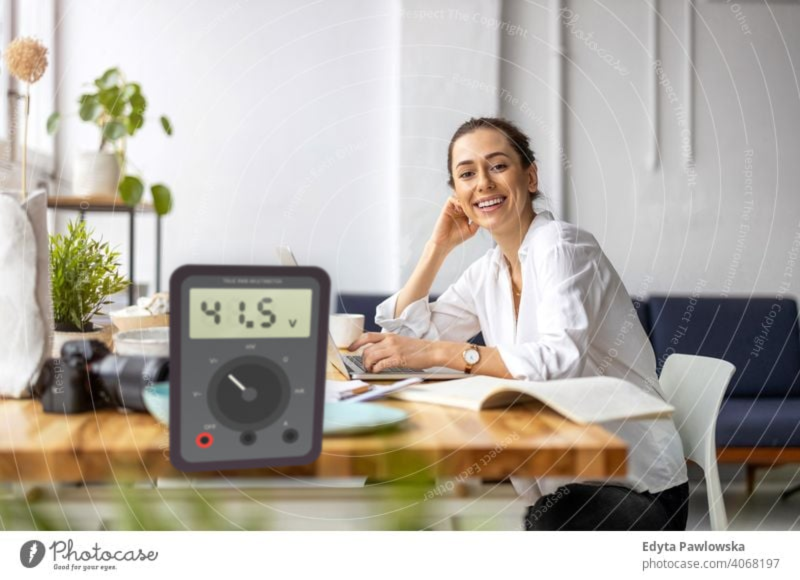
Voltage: 41.5 V
